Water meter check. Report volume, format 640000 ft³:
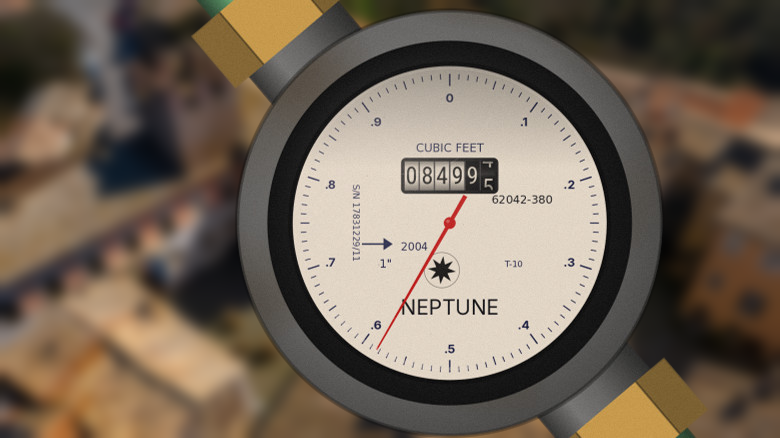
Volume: 84994.58 ft³
